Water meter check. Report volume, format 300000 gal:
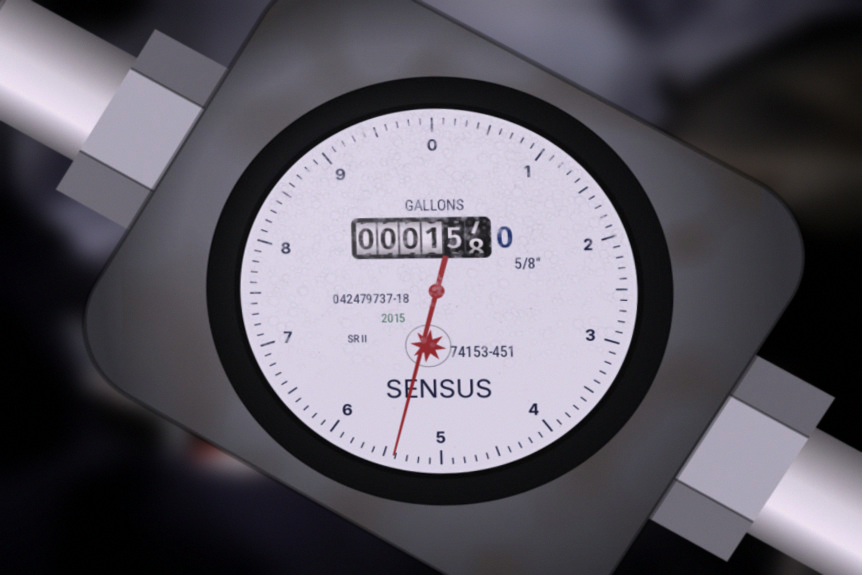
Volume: 1575.4 gal
